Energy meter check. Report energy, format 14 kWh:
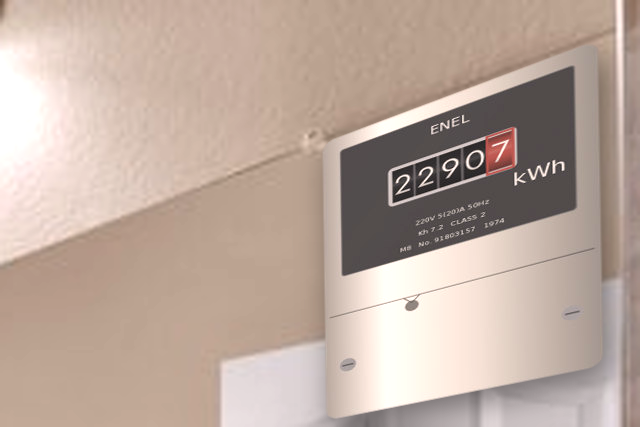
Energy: 2290.7 kWh
